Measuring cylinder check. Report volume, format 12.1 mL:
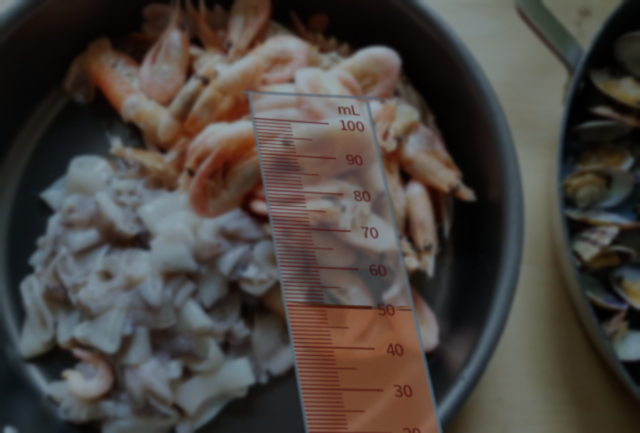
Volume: 50 mL
